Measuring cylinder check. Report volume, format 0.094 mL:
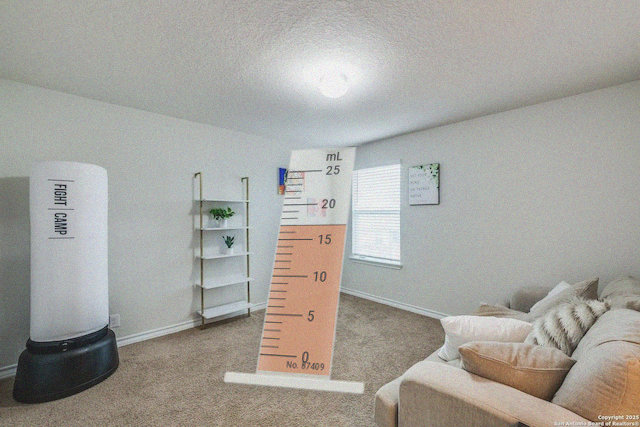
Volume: 17 mL
